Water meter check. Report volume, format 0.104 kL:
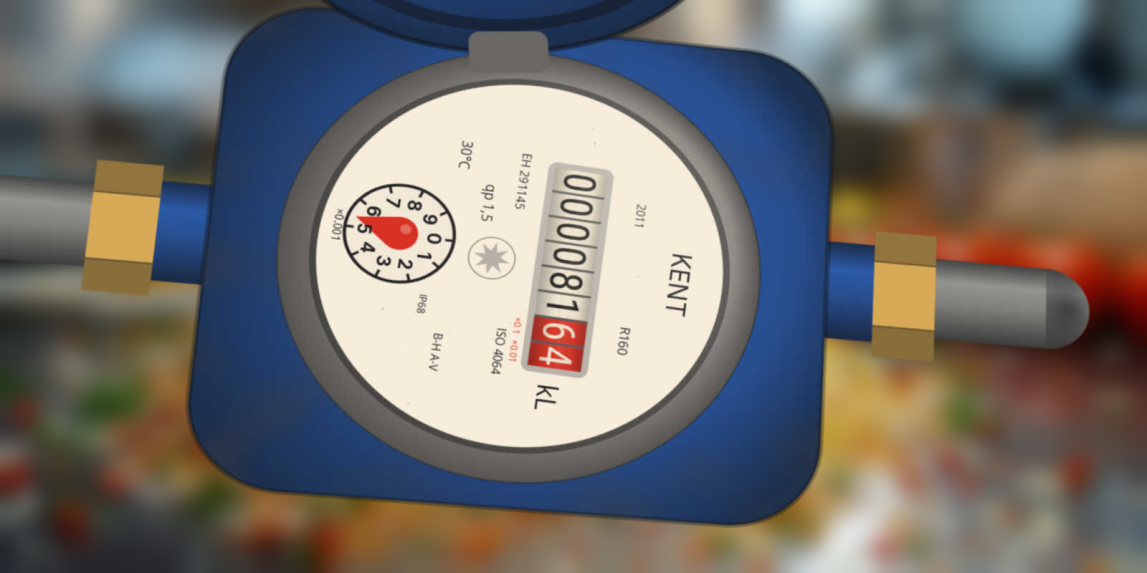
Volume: 81.645 kL
